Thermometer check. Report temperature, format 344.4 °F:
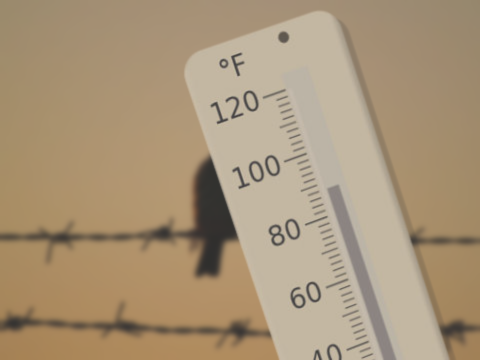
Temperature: 88 °F
